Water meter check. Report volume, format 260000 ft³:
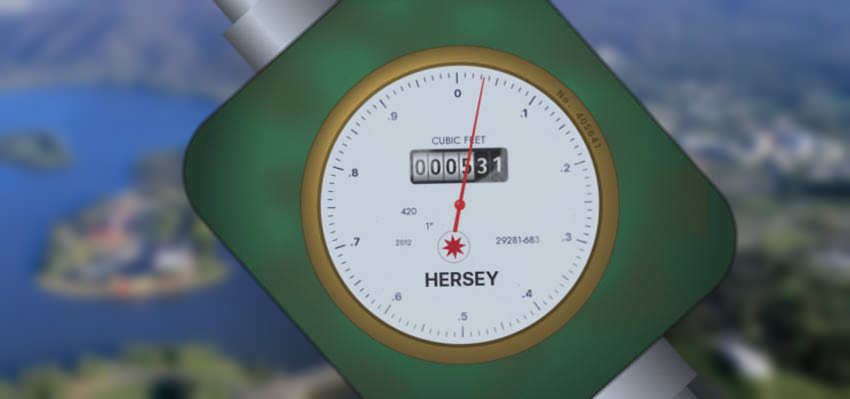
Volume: 531.03 ft³
